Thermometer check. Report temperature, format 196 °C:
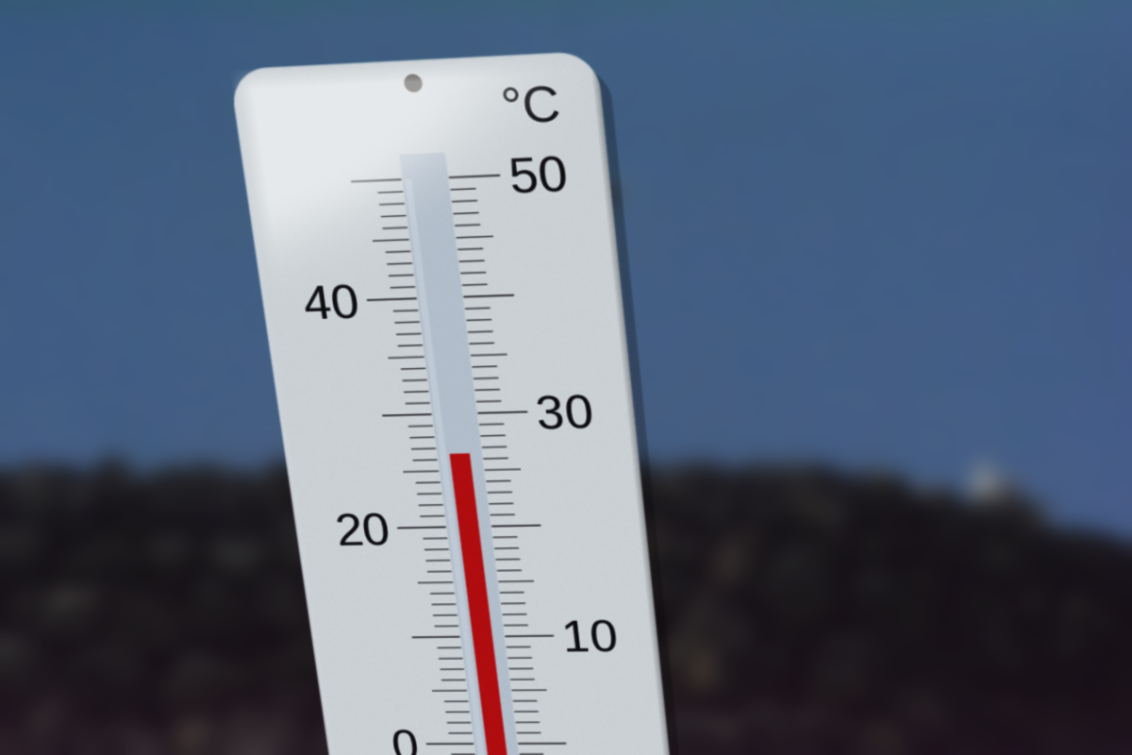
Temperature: 26.5 °C
